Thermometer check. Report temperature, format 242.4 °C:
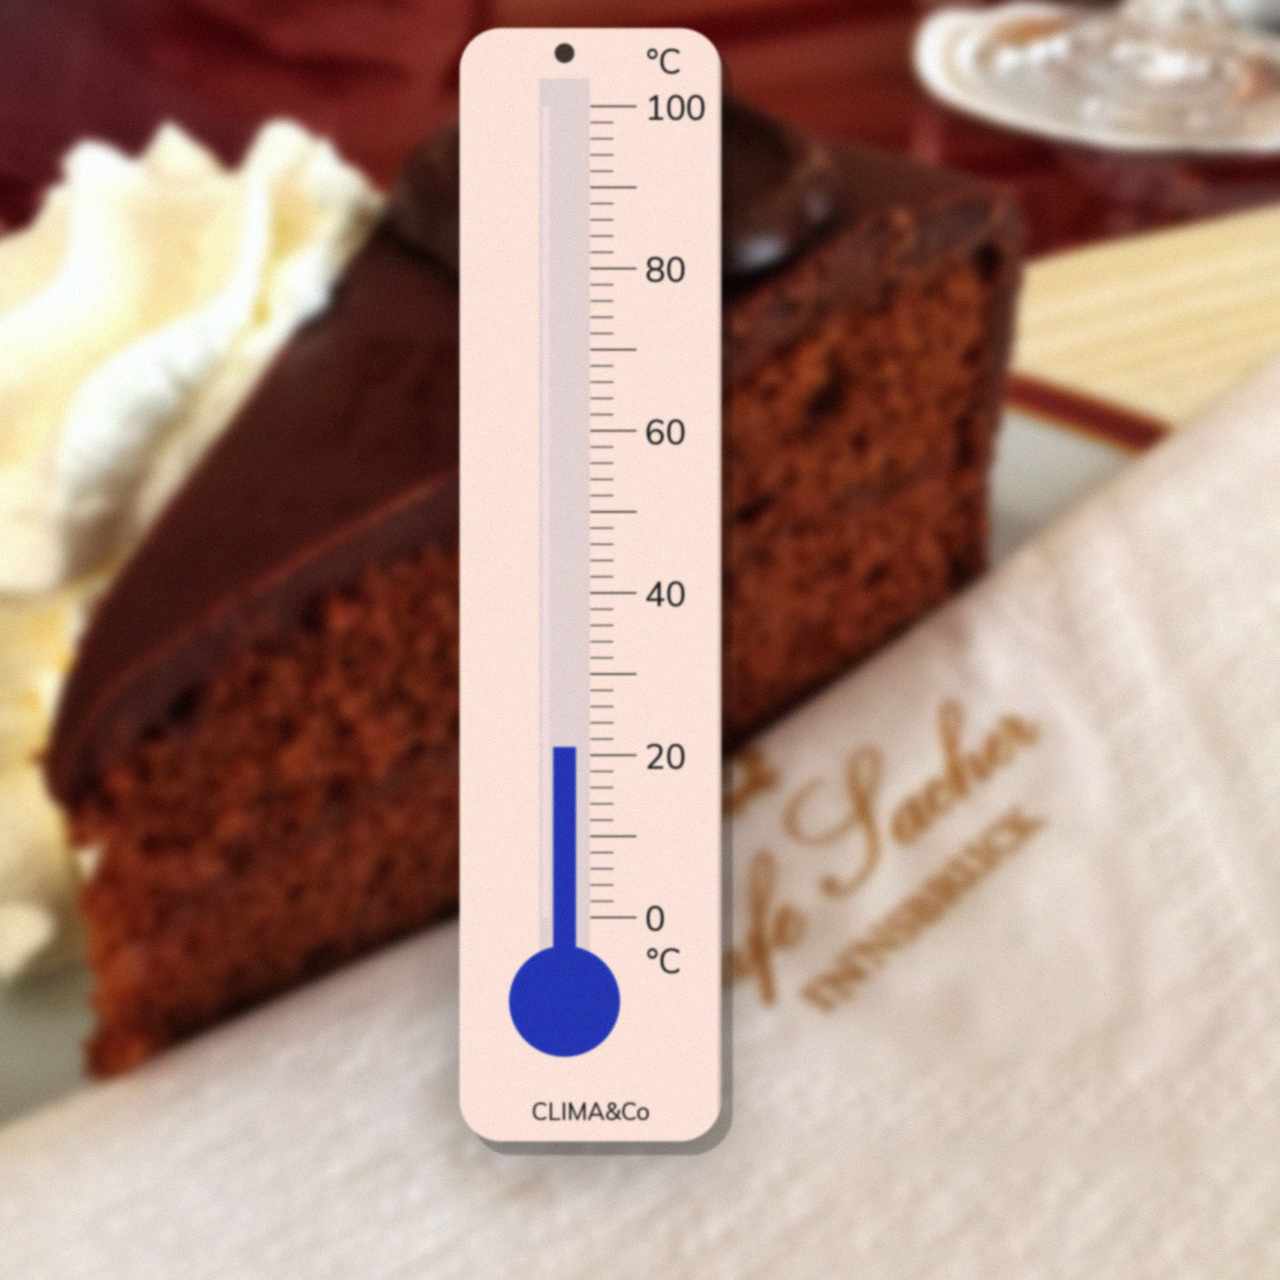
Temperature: 21 °C
